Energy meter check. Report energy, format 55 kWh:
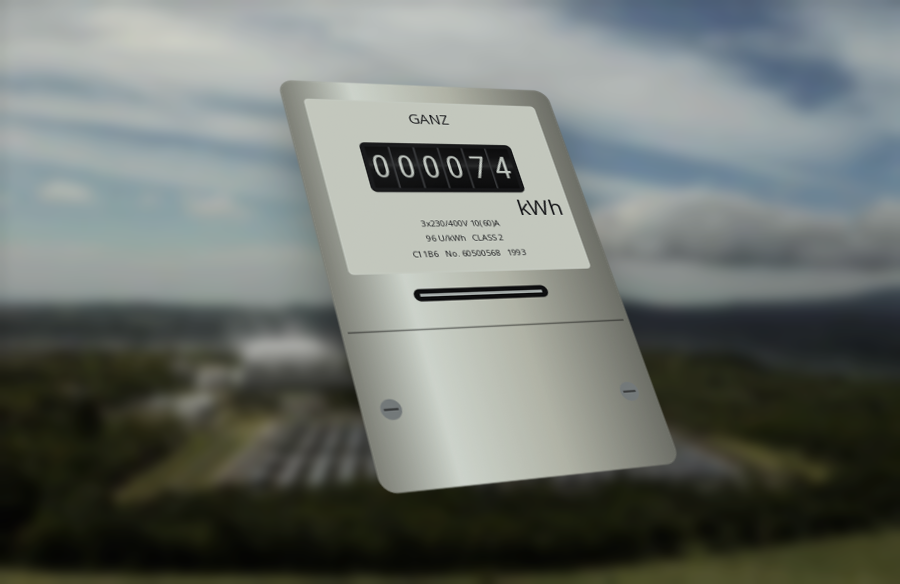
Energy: 74 kWh
